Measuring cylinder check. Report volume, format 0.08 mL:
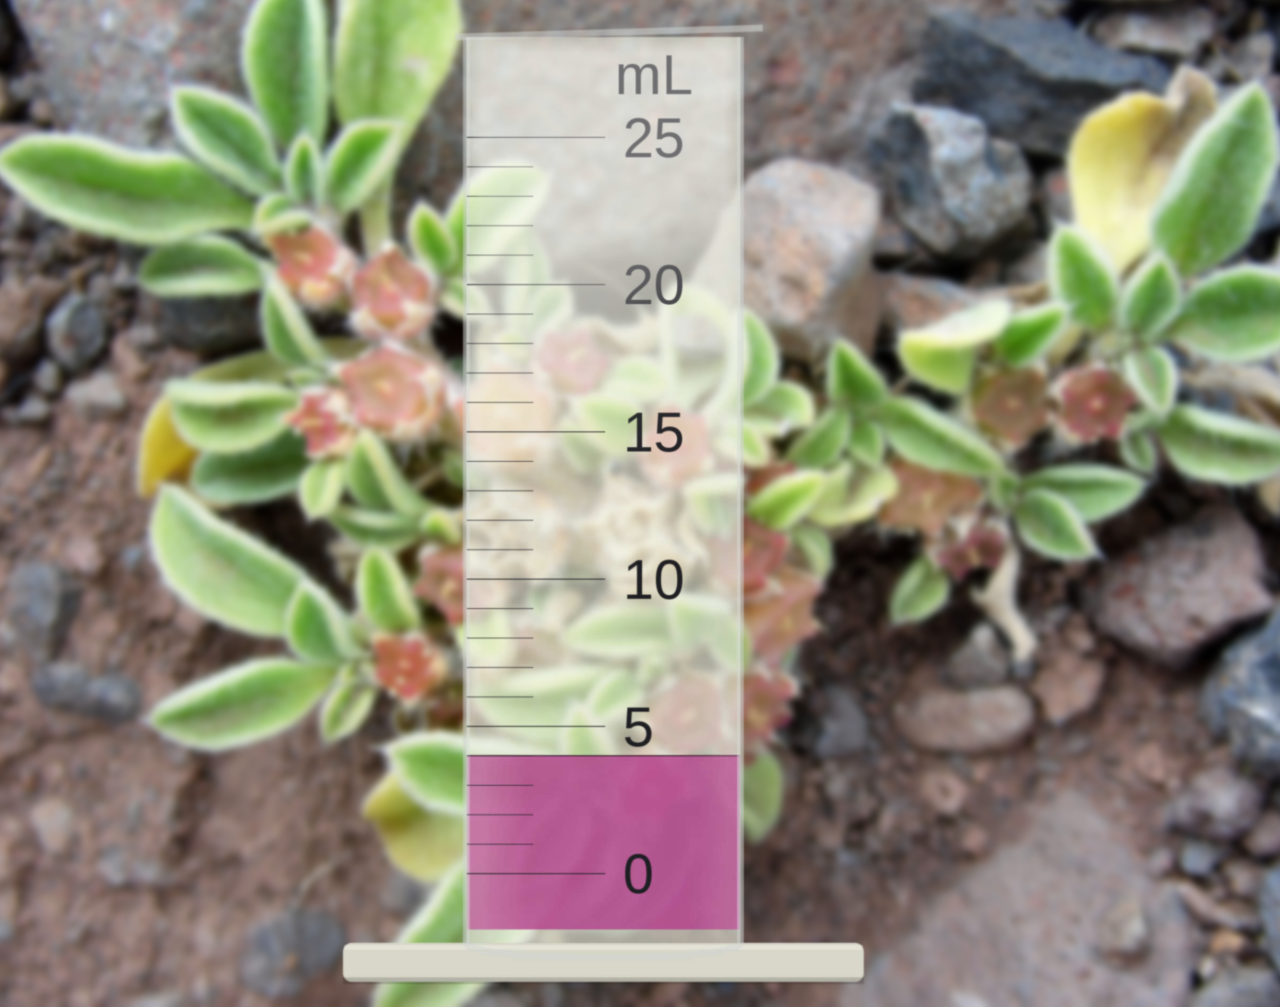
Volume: 4 mL
